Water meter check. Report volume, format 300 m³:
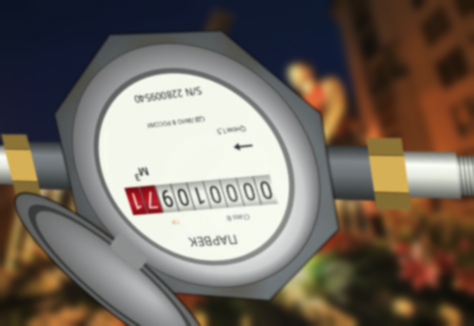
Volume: 109.71 m³
